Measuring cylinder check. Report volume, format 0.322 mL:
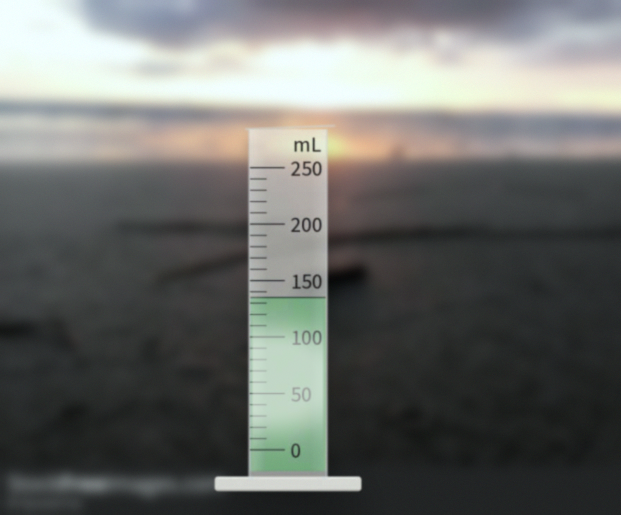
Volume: 135 mL
